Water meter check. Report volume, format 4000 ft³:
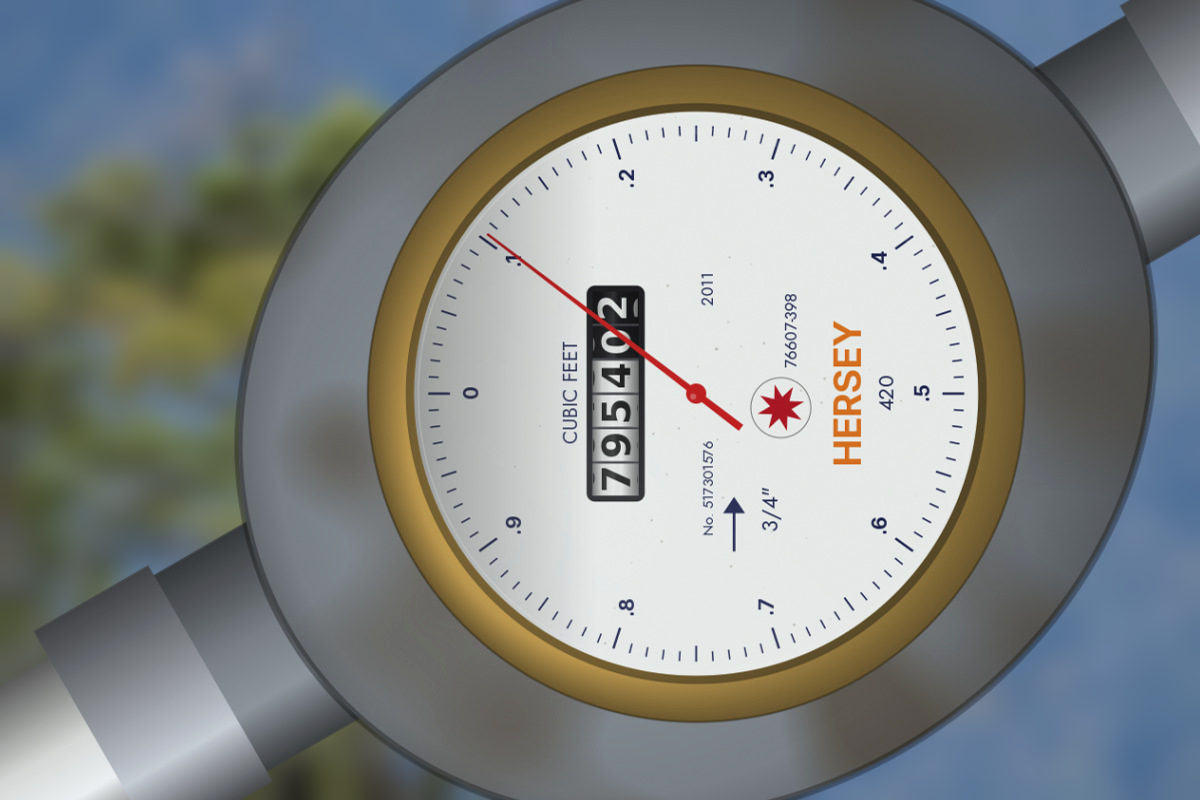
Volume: 795402.10 ft³
